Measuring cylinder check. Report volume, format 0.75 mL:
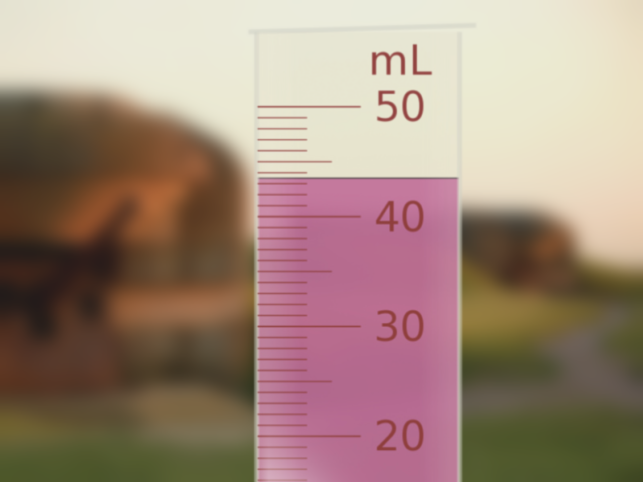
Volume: 43.5 mL
